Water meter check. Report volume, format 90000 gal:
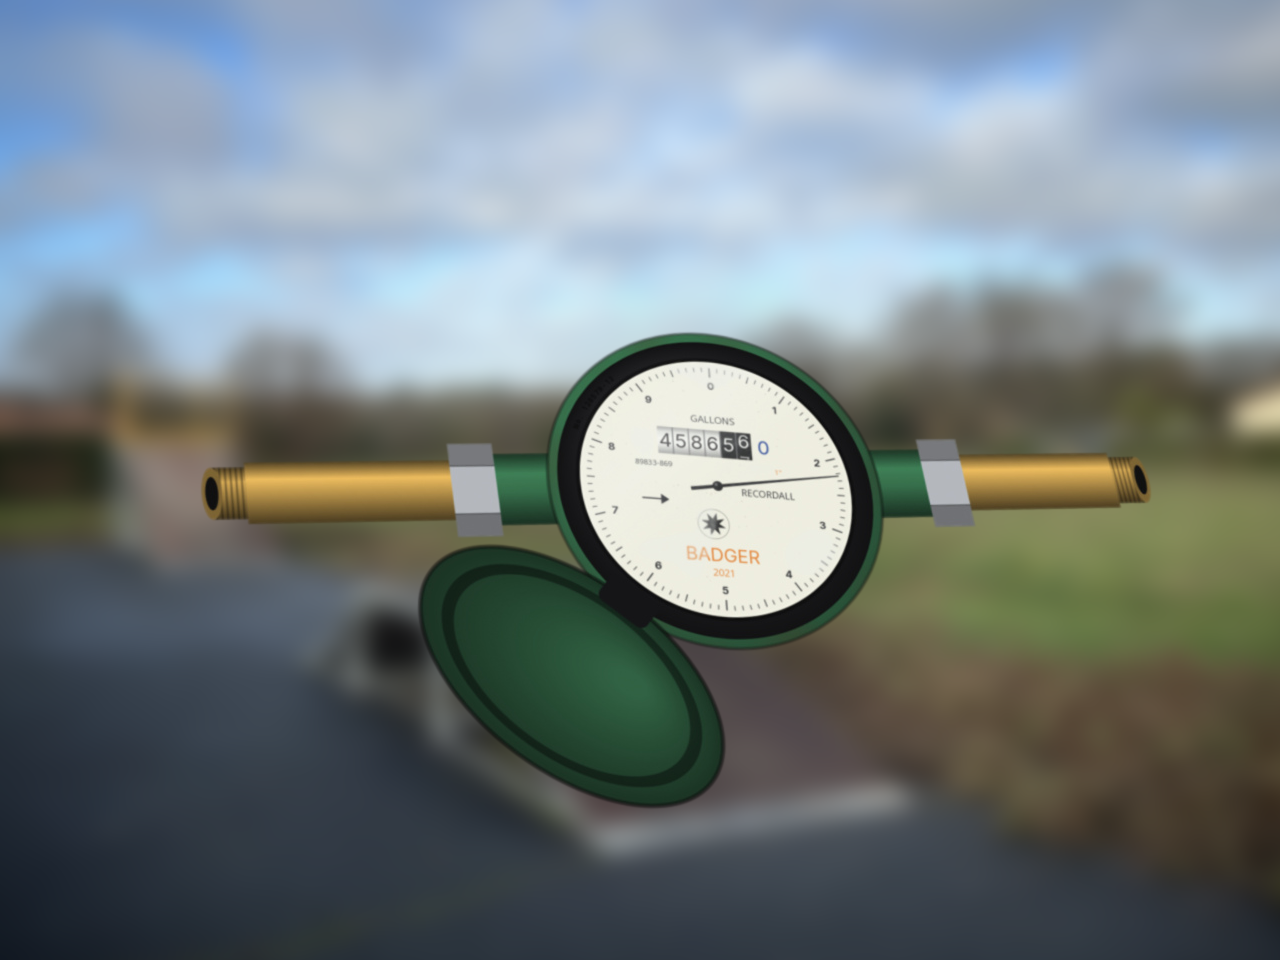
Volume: 4586562.2 gal
